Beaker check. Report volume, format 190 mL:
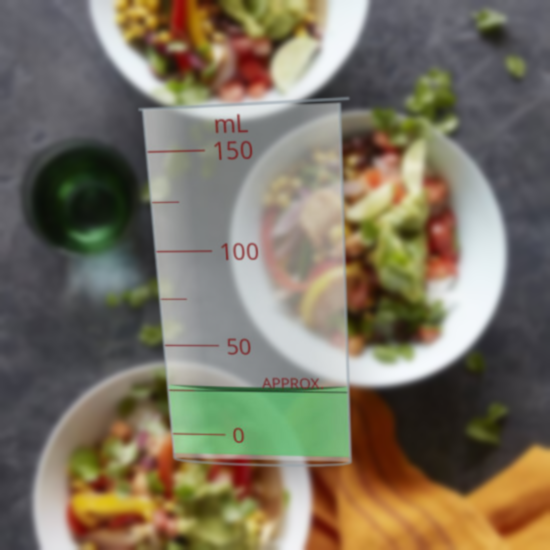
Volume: 25 mL
